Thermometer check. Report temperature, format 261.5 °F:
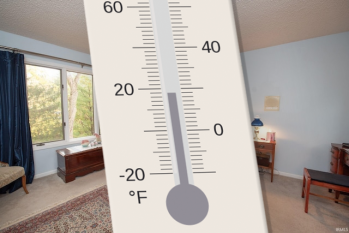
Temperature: 18 °F
